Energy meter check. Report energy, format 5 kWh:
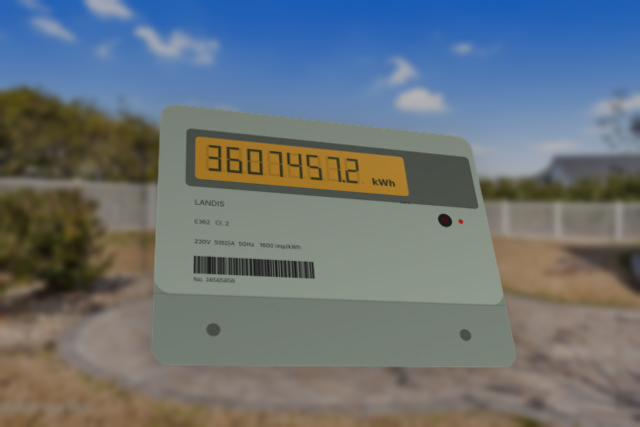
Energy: 3607457.2 kWh
